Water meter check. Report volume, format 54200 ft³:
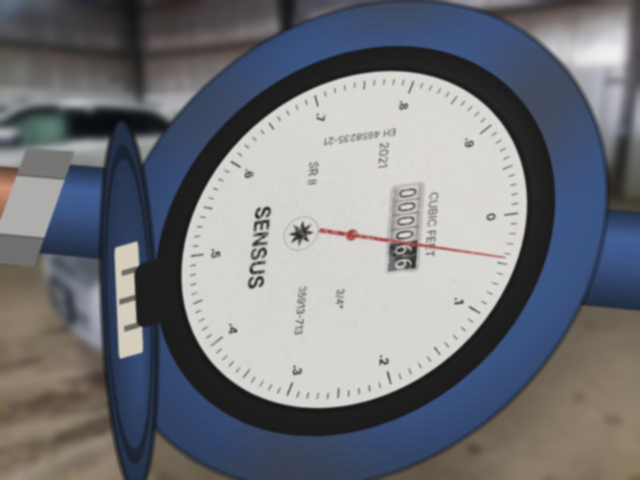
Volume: 66.04 ft³
